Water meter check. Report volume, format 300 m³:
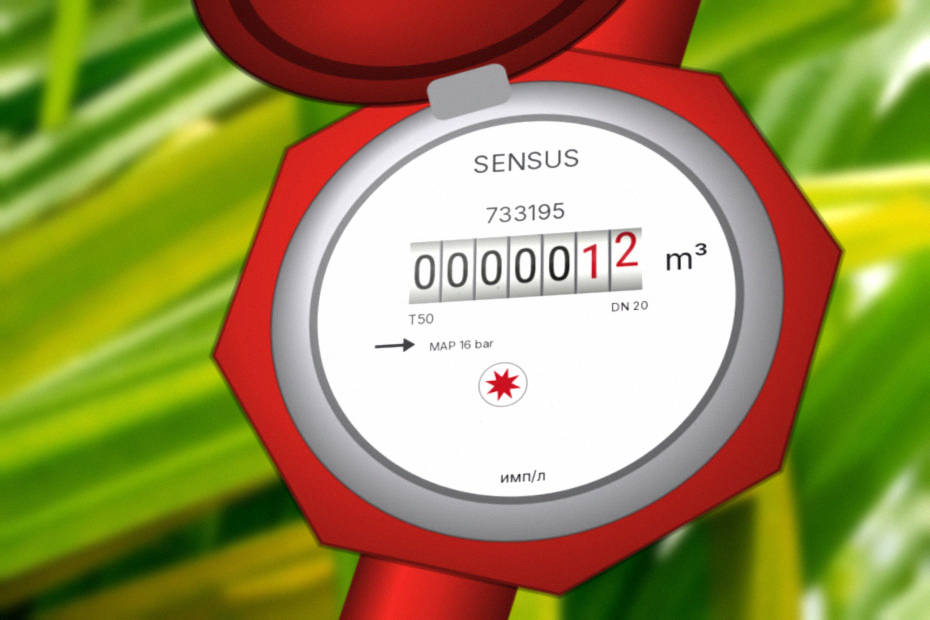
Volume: 0.12 m³
